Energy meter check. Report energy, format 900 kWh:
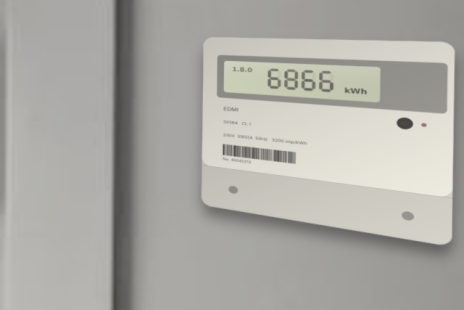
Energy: 6866 kWh
